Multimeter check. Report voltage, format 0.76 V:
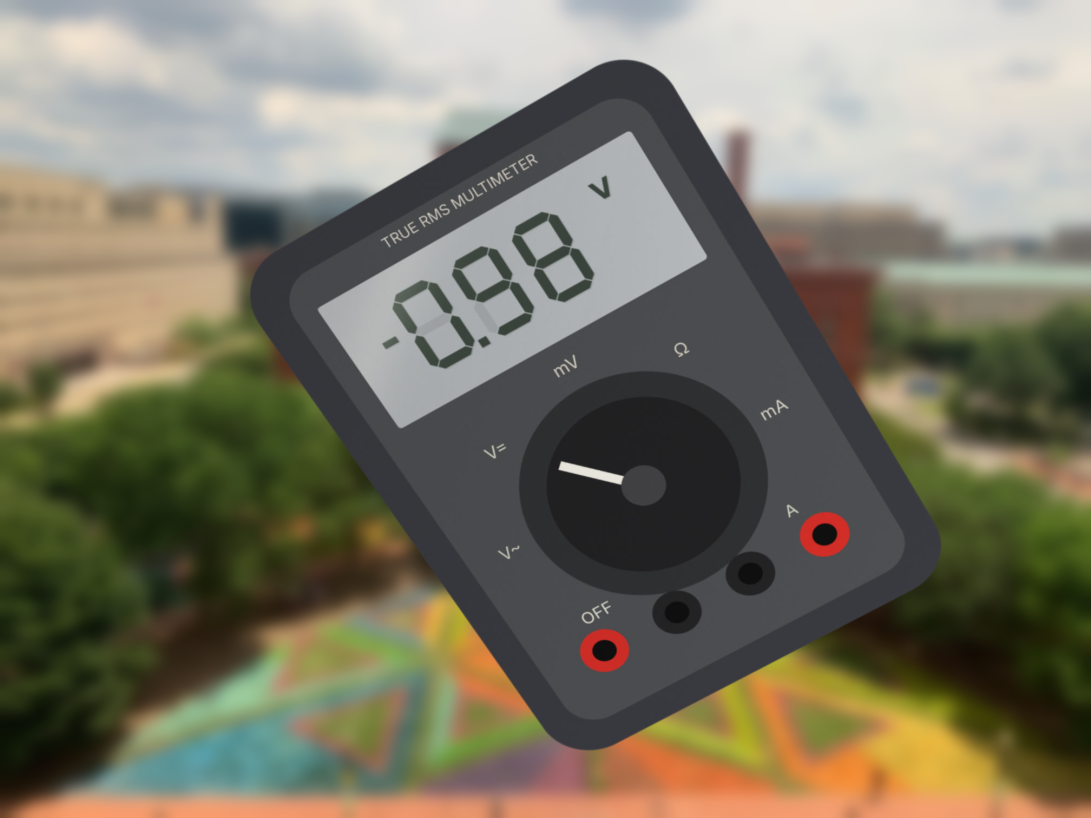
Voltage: -0.98 V
